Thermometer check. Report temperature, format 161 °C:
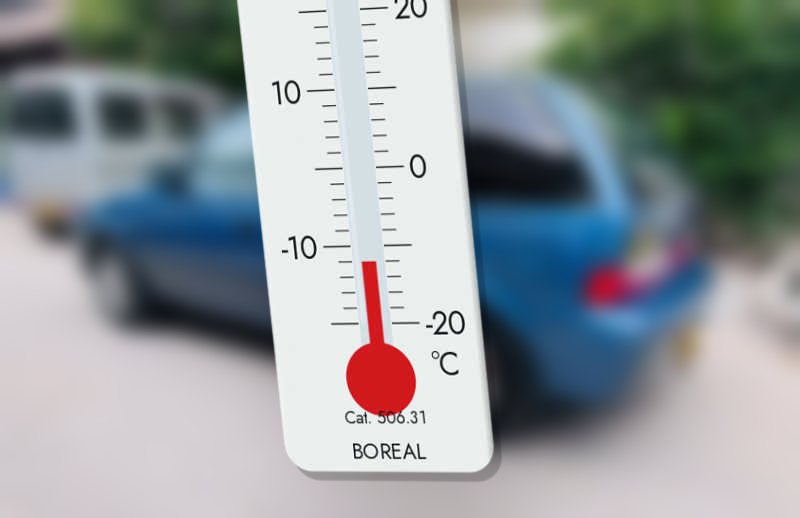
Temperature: -12 °C
